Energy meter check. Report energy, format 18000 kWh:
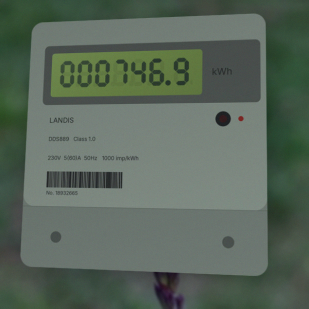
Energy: 746.9 kWh
